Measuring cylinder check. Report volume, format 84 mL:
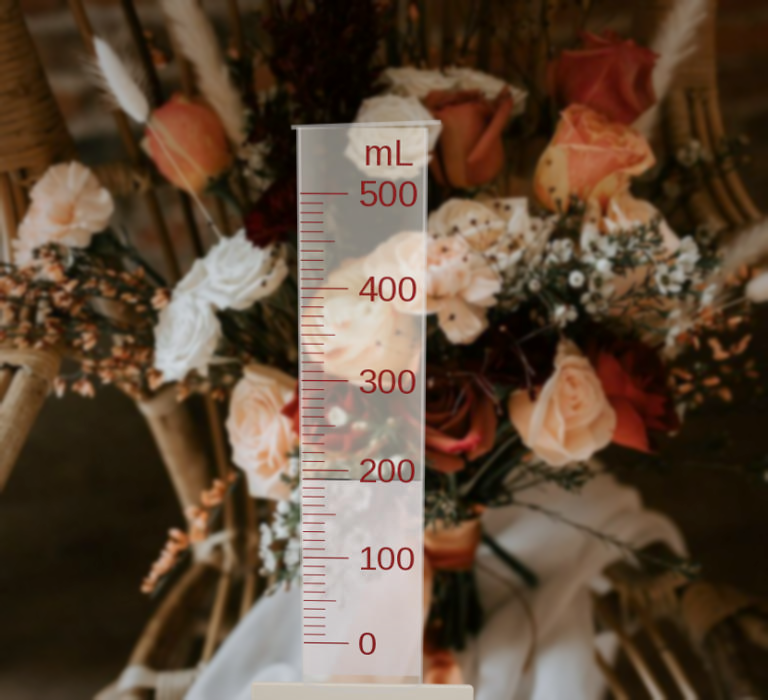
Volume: 190 mL
